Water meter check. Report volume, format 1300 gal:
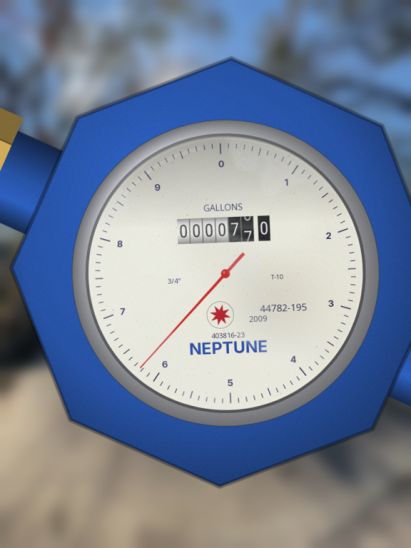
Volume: 766.2 gal
